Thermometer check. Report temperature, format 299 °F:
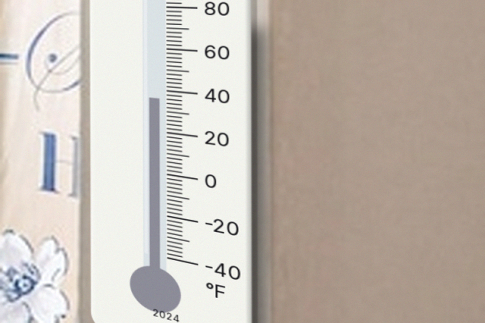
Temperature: 36 °F
